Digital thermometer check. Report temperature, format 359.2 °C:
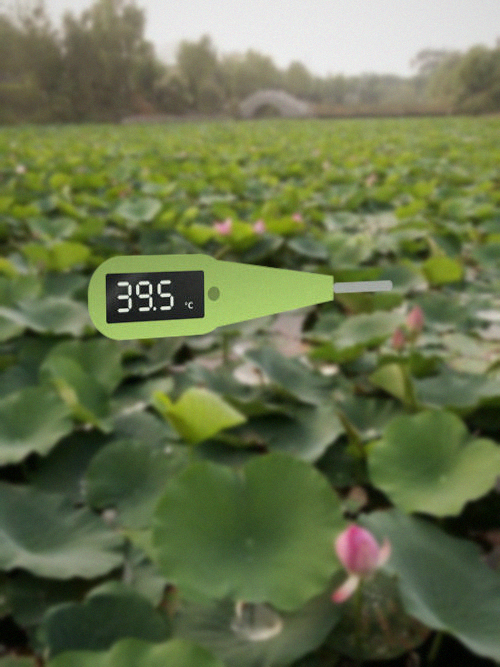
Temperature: 39.5 °C
